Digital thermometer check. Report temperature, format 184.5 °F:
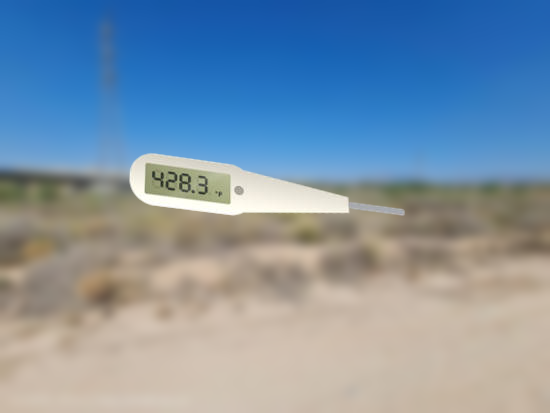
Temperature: 428.3 °F
